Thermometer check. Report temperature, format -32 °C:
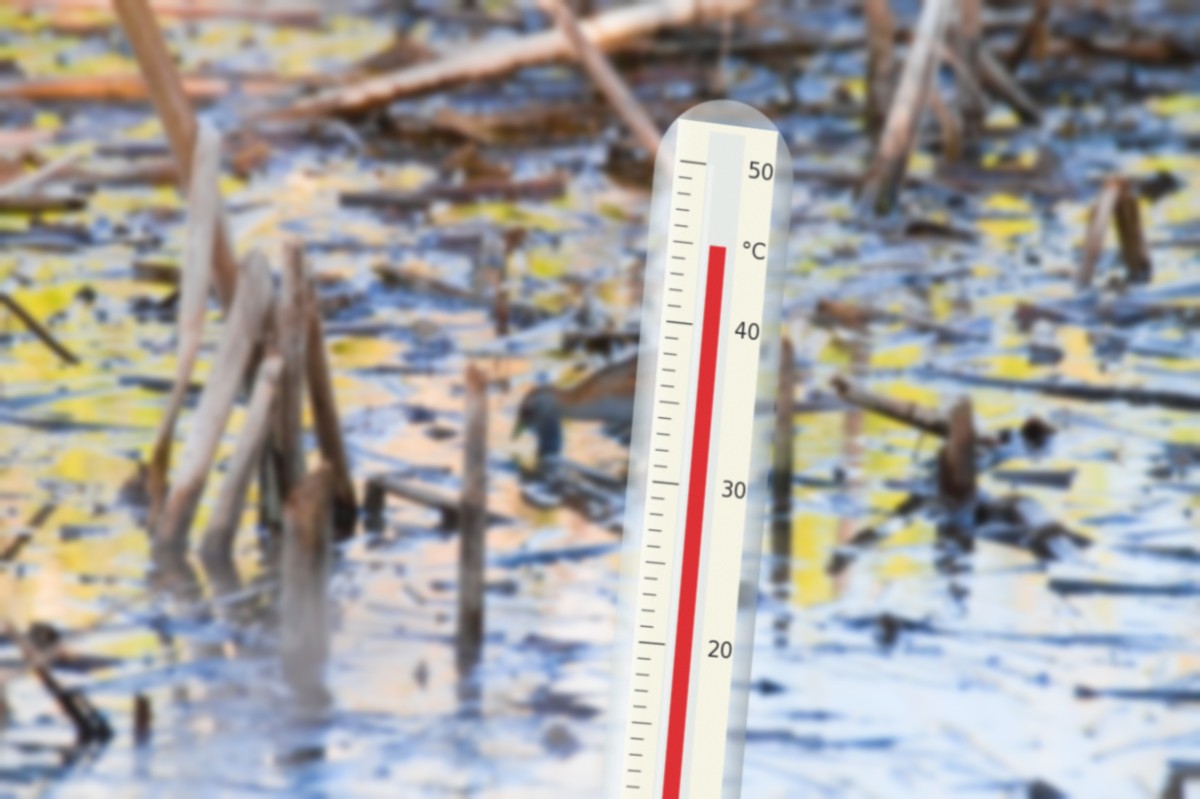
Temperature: 45 °C
